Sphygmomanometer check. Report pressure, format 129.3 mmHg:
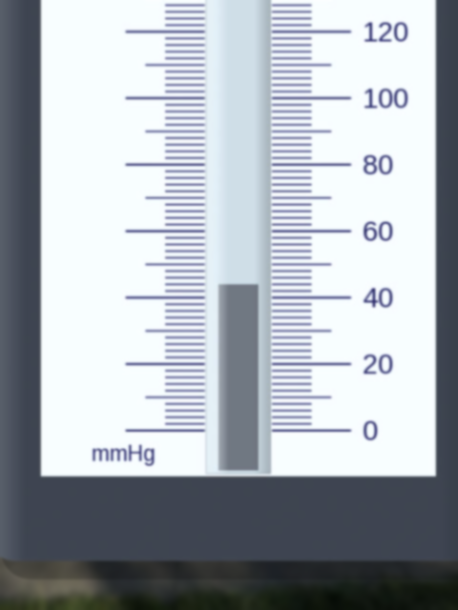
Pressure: 44 mmHg
